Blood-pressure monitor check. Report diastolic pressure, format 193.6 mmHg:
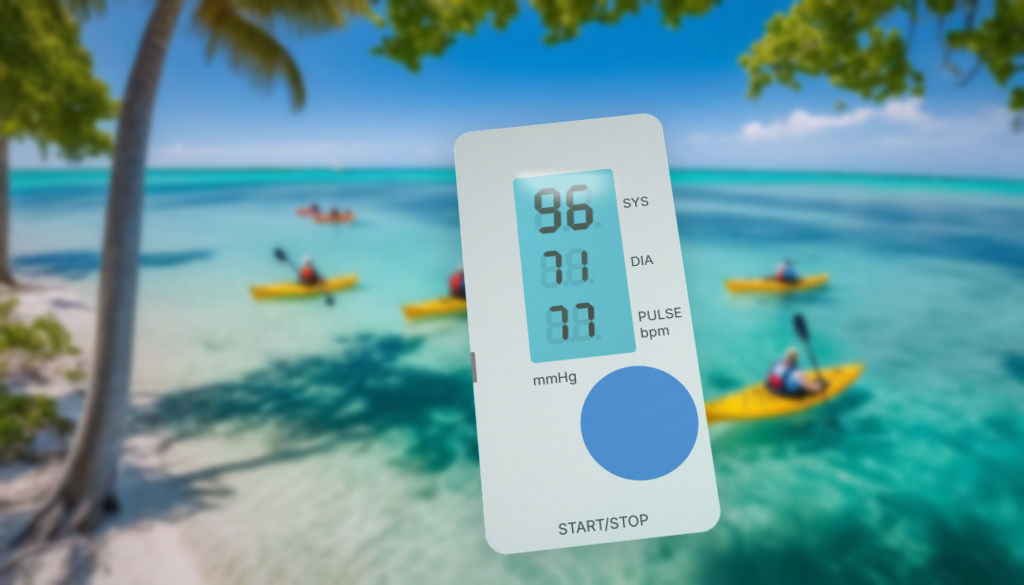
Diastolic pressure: 71 mmHg
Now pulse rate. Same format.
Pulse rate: 77 bpm
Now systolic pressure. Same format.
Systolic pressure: 96 mmHg
